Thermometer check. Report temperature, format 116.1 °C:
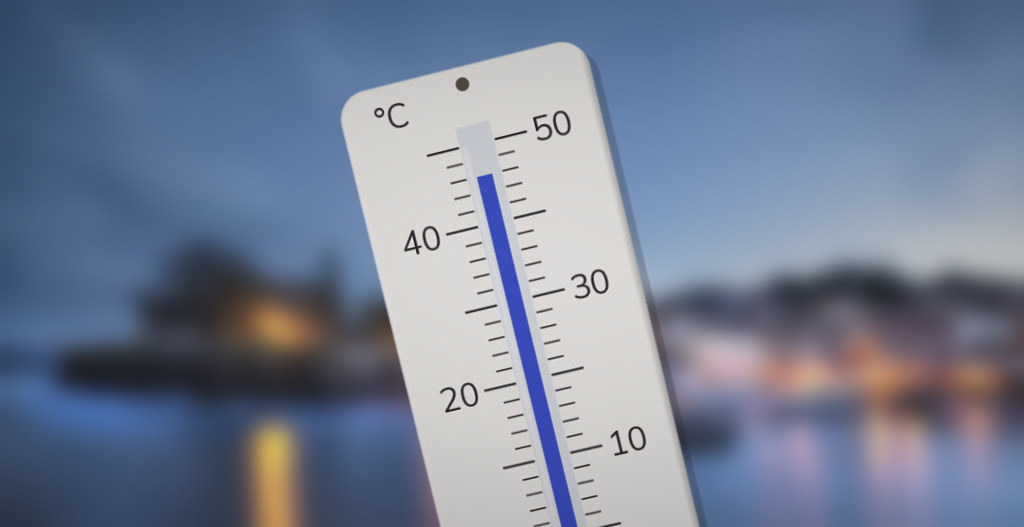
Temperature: 46 °C
